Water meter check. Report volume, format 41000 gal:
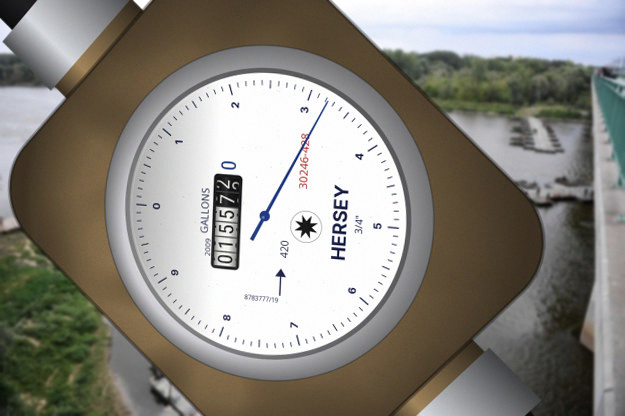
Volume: 155723.2 gal
